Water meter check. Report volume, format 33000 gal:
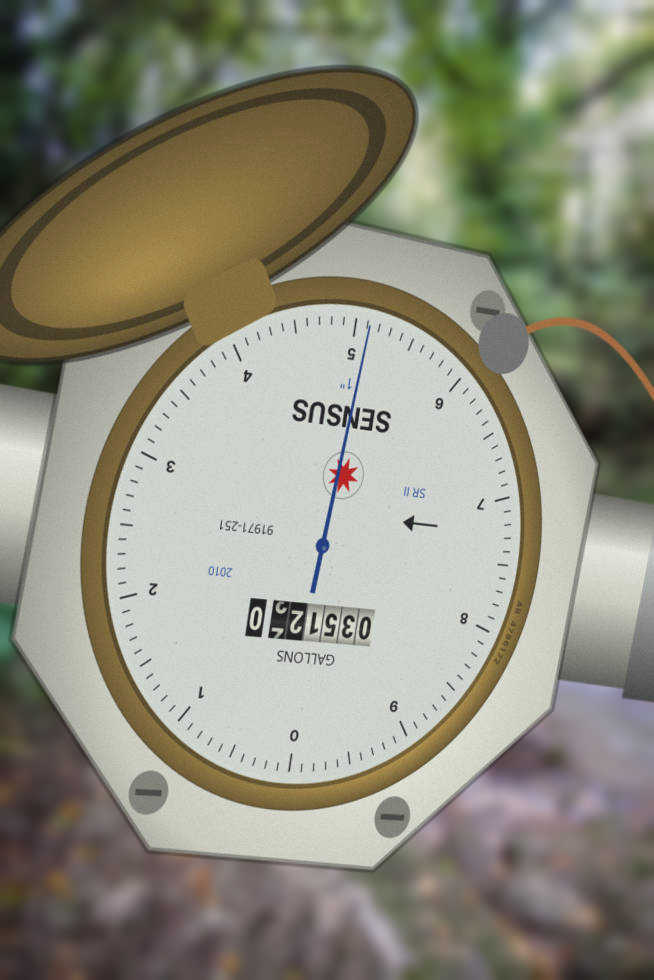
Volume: 351225.1 gal
